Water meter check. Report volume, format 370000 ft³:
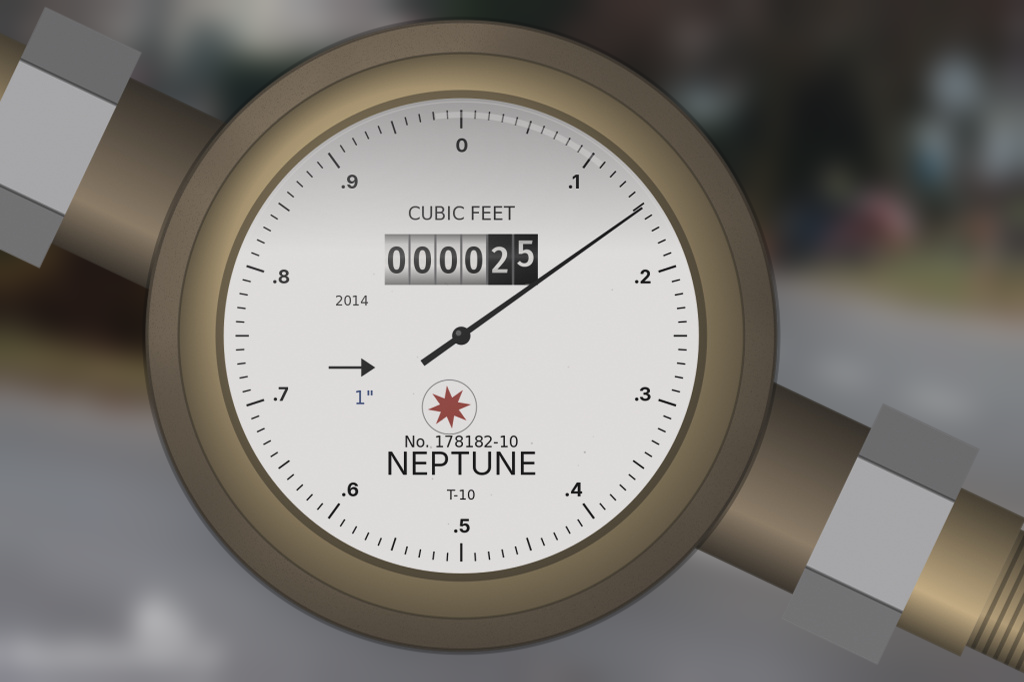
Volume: 25.15 ft³
